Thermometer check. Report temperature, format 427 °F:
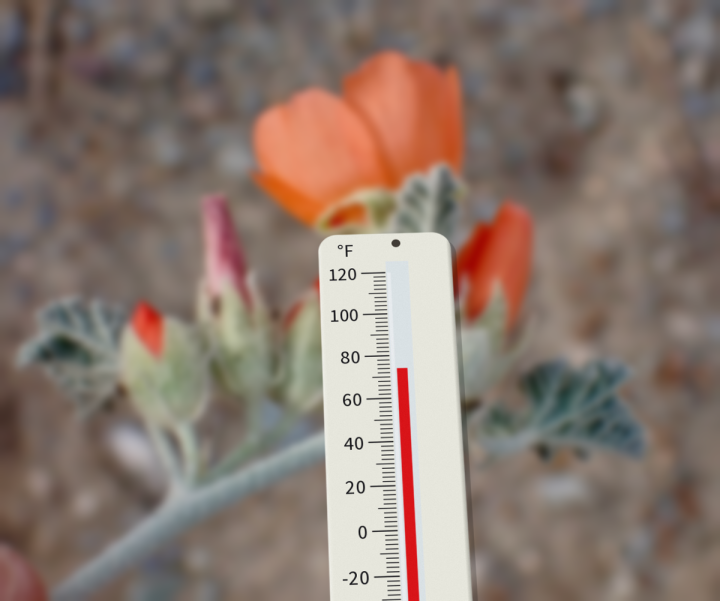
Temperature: 74 °F
